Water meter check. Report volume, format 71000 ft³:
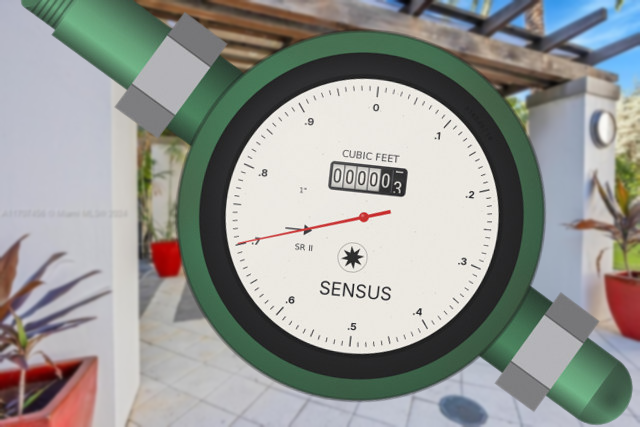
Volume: 2.70 ft³
